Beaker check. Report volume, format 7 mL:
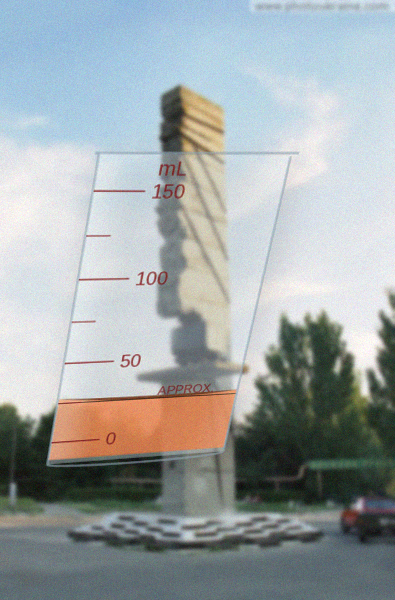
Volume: 25 mL
